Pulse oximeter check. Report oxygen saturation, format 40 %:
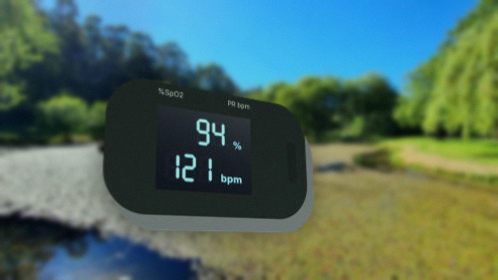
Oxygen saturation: 94 %
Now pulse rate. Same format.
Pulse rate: 121 bpm
